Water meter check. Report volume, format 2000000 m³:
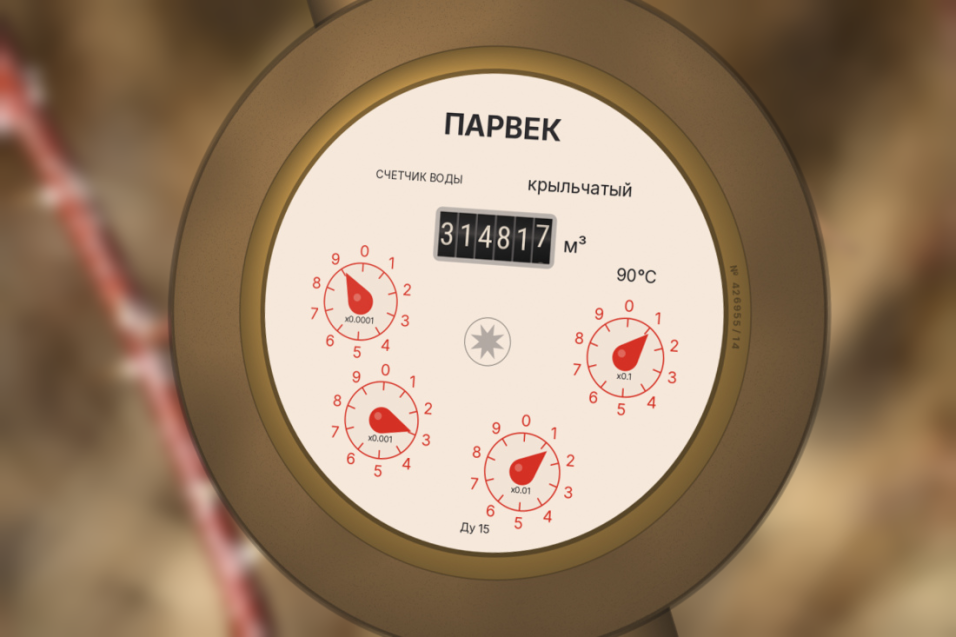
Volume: 314817.1129 m³
